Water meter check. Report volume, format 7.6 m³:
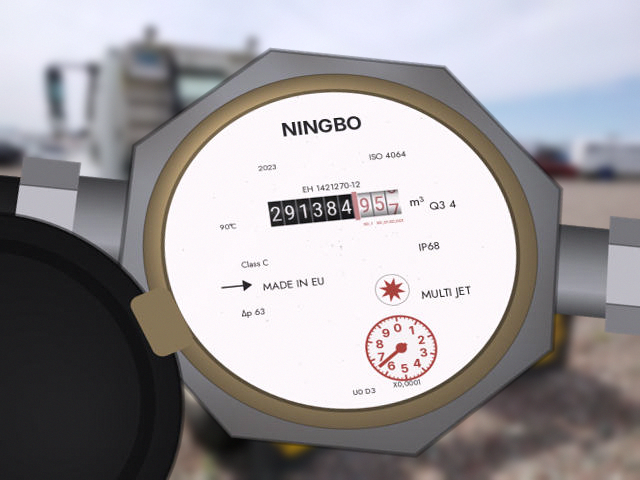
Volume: 291384.9566 m³
